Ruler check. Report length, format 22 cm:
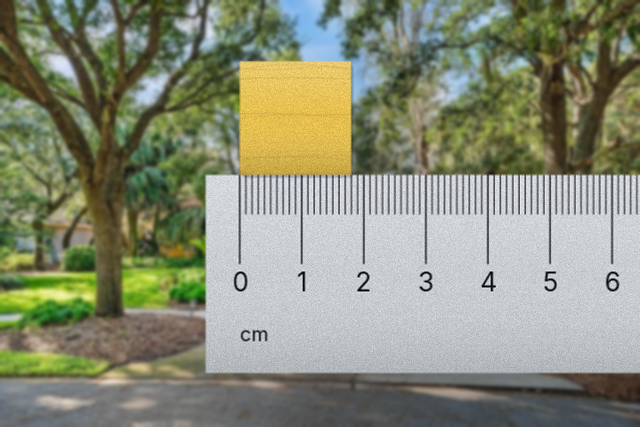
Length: 1.8 cm
